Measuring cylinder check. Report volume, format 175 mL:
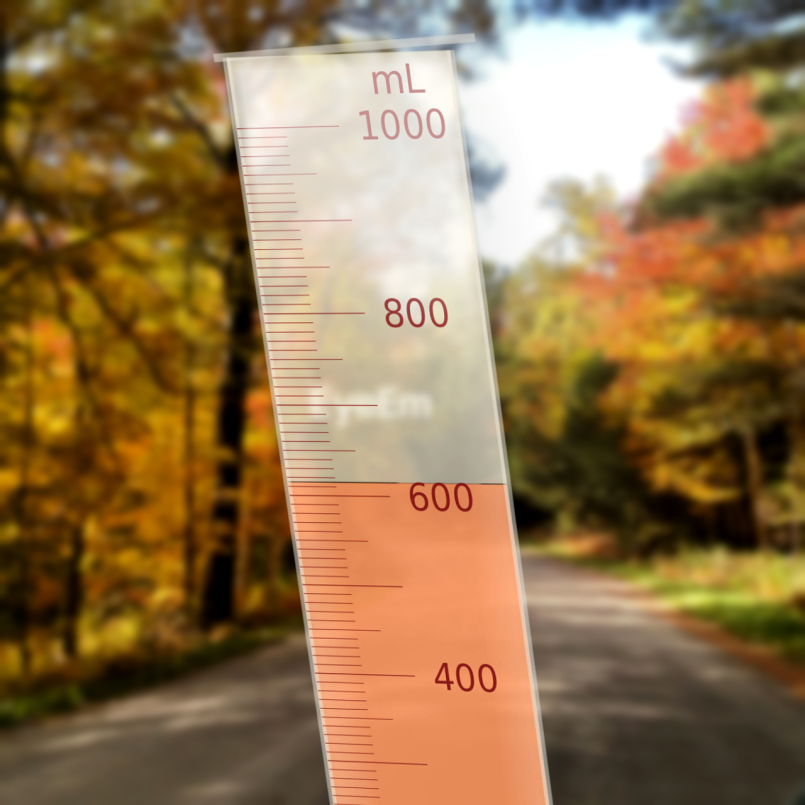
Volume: 615 mL
